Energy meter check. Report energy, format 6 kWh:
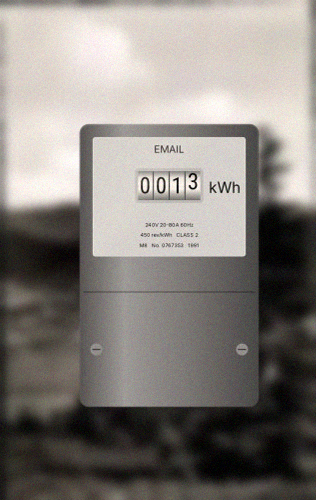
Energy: 13 kWh
